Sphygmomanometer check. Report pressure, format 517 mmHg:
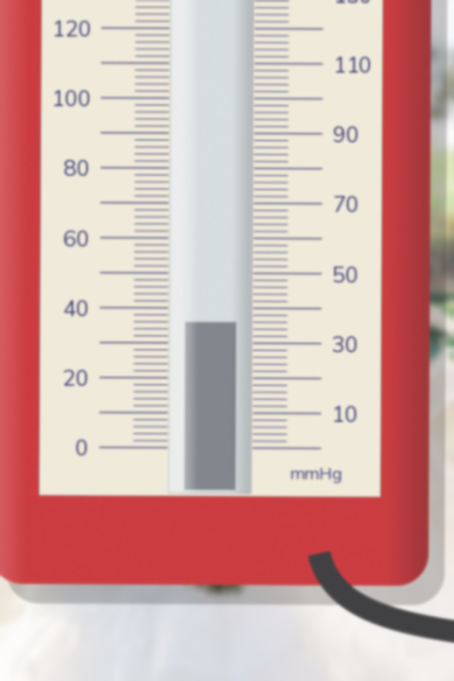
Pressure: 36 mmHg
